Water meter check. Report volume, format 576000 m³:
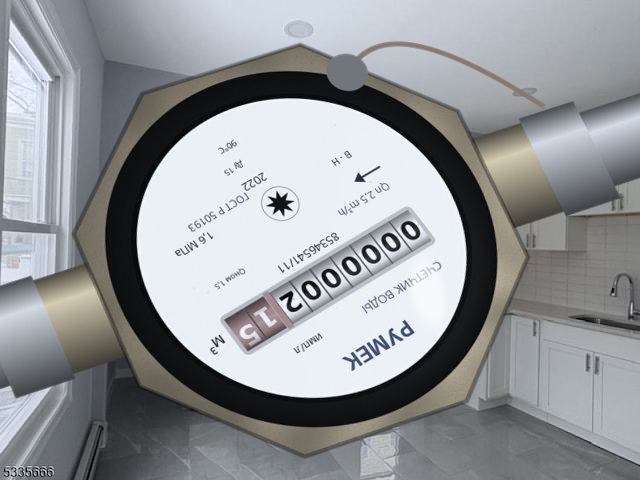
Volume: 2.15 m³
